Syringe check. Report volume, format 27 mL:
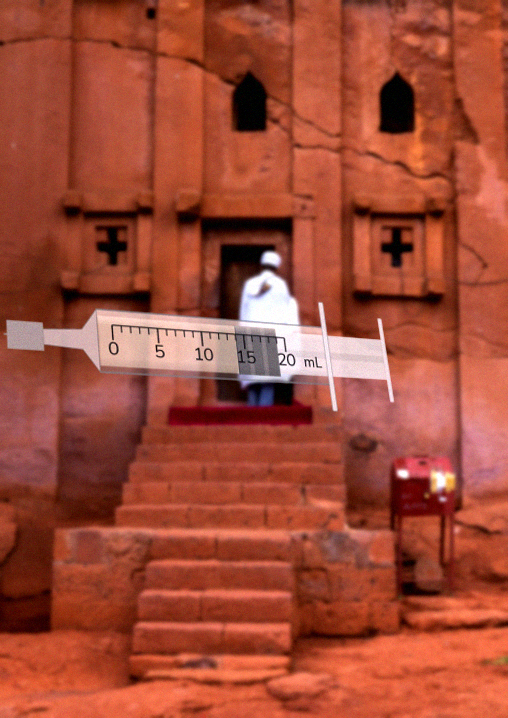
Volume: 14 mL
